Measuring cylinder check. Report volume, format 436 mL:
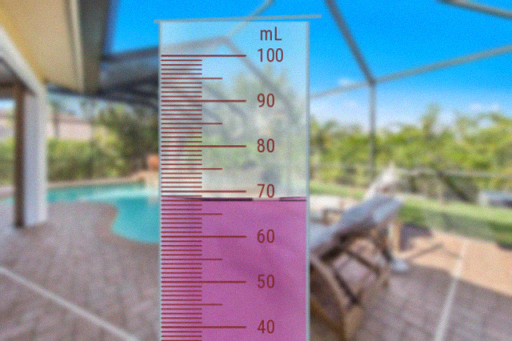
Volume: 68 mL
